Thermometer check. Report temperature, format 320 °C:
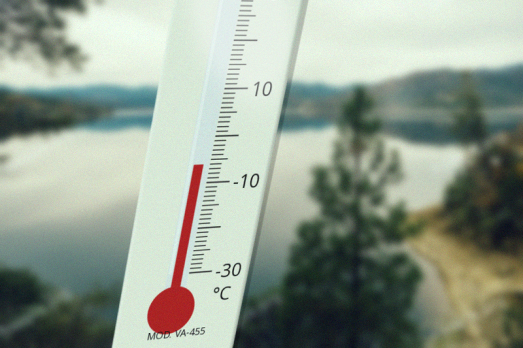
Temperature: -6 °C
